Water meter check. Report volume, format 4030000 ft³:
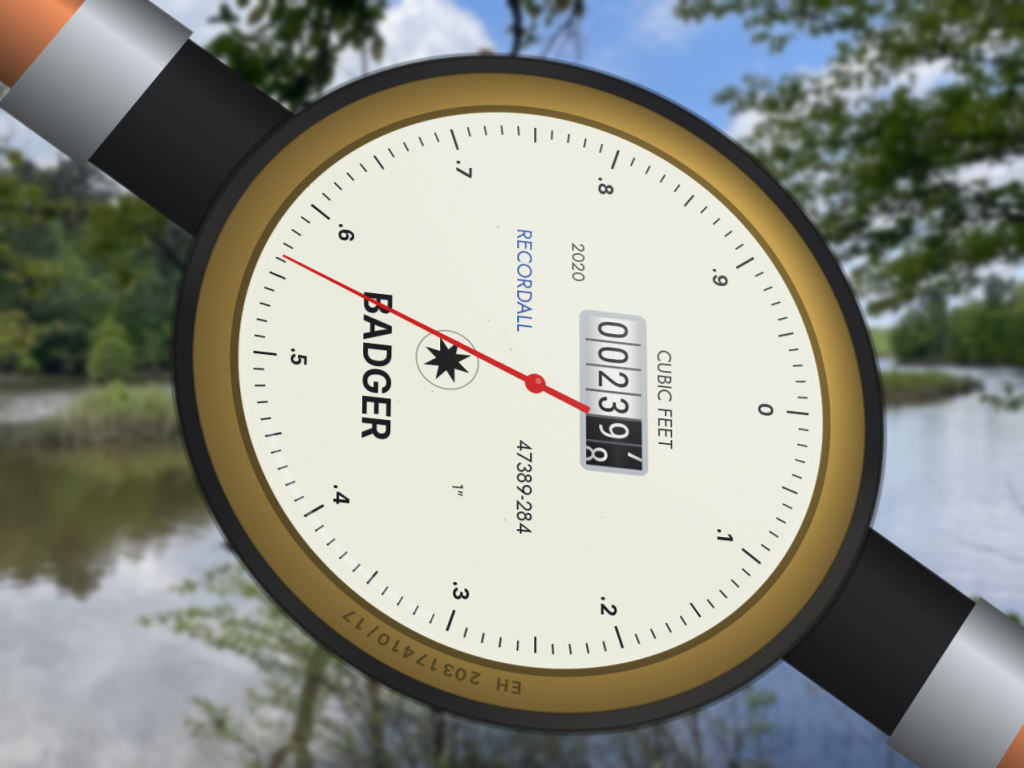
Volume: 2397.56 ft³
